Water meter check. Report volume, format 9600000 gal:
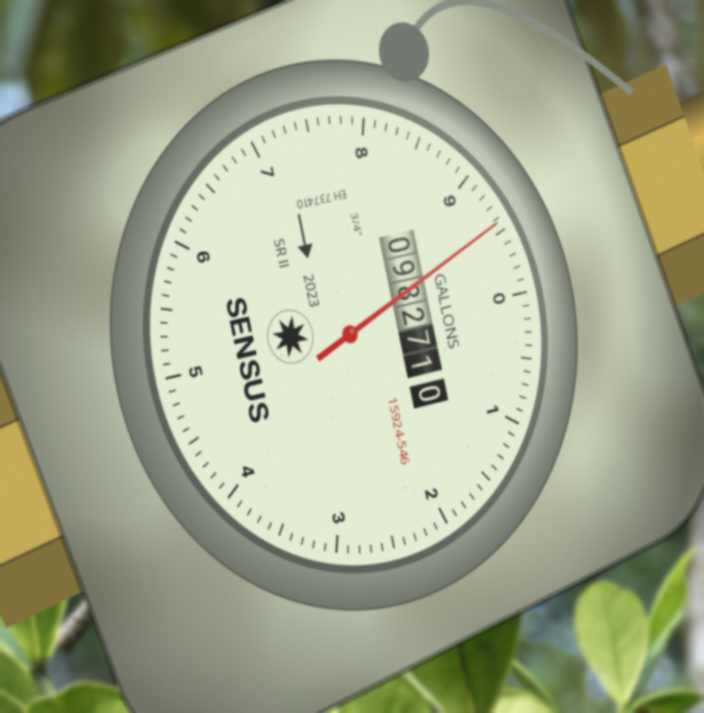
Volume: 982709.4 gal
